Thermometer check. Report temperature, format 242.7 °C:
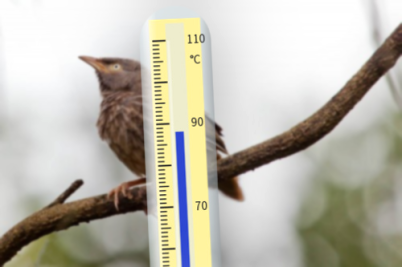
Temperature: 88 °C
